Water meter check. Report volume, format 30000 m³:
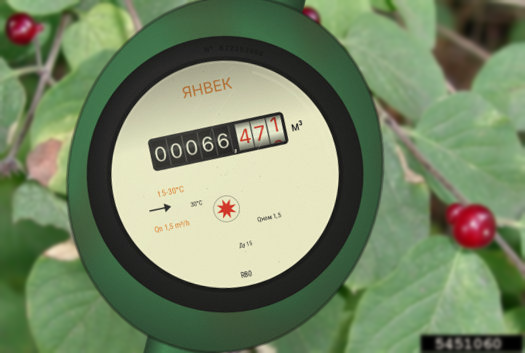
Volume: 66.471 m³
